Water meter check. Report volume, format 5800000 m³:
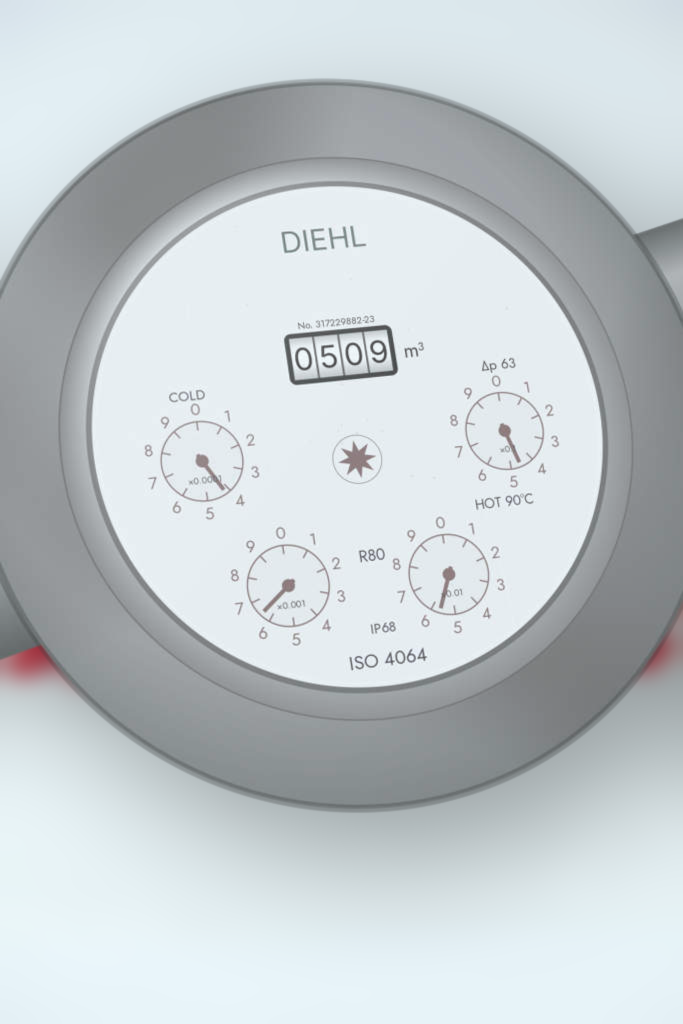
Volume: 509.4564 m³
